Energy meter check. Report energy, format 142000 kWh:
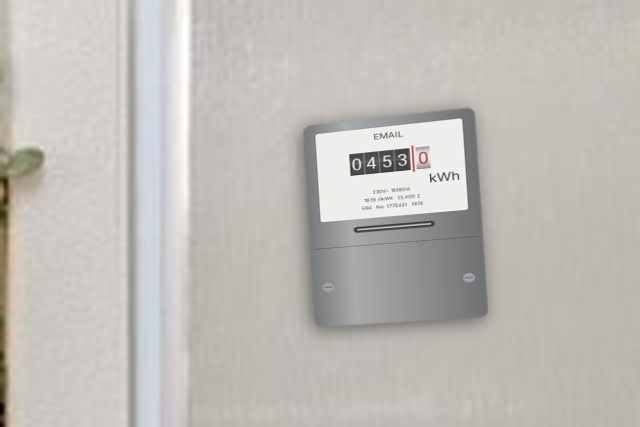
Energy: 453.0 kWh
